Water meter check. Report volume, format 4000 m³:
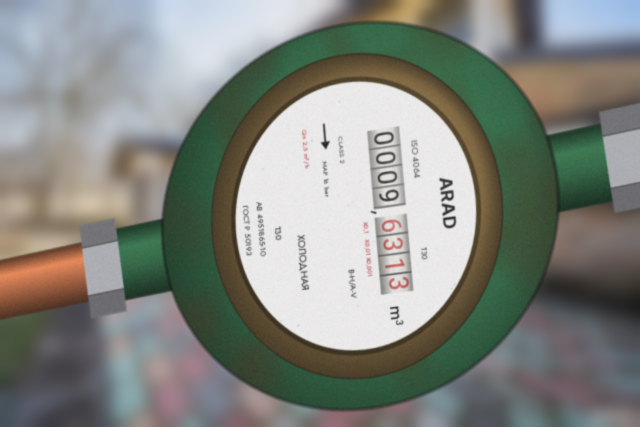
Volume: 9.6313 m³
